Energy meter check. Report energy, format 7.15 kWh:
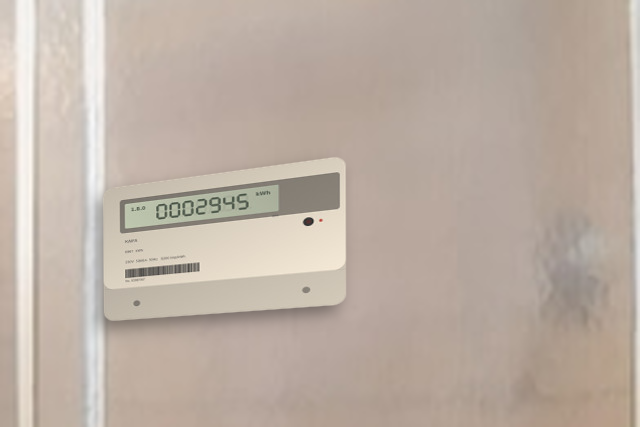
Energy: 2945 kWh
